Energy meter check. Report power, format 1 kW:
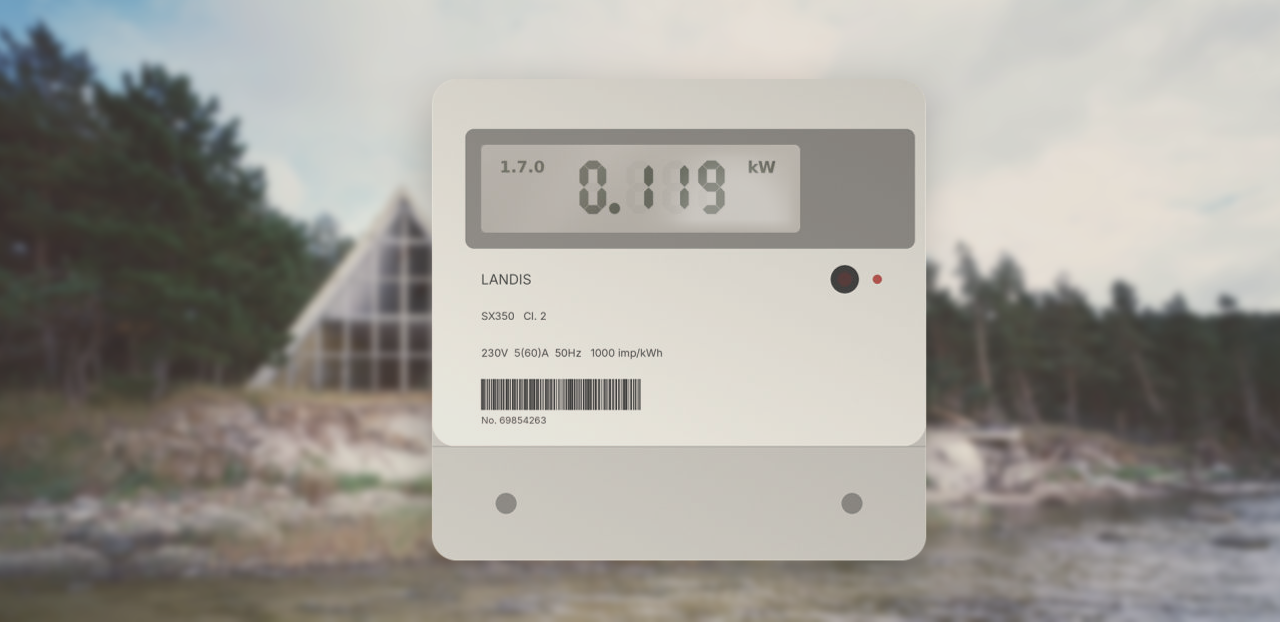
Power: 0.119 kW
